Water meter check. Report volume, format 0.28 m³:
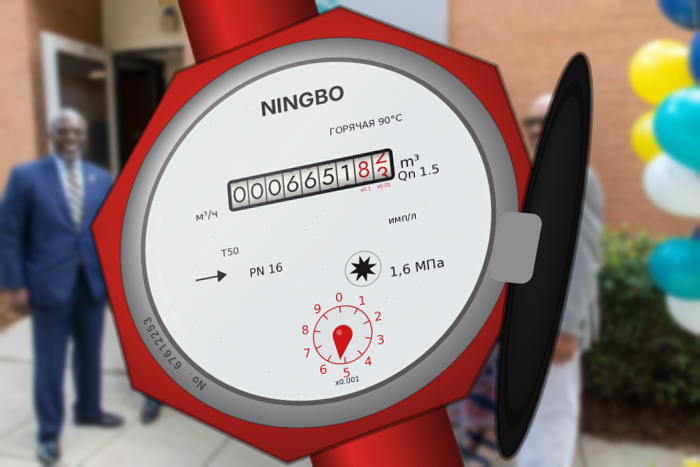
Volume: 6651.825 m³
